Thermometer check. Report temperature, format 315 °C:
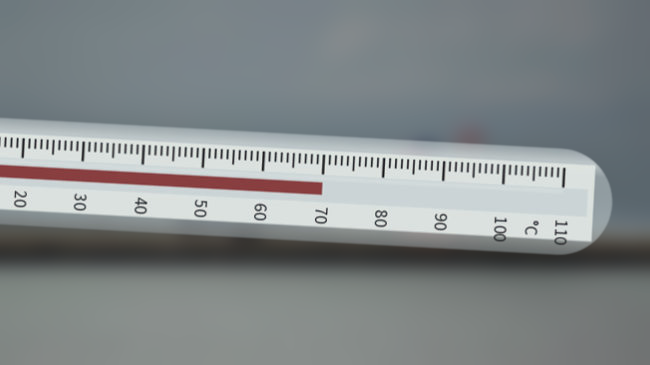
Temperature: 70 °C
